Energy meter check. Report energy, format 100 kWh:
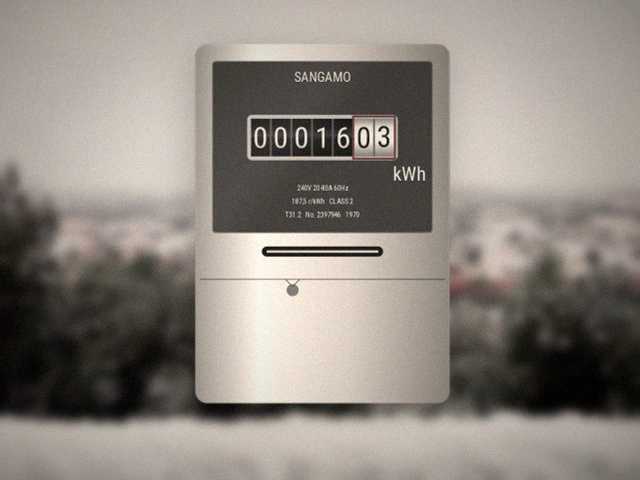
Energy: 16.03 kWh
